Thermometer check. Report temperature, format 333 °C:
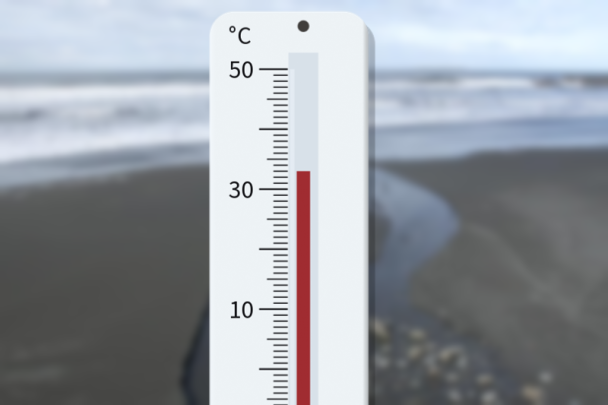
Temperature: 33 °C
